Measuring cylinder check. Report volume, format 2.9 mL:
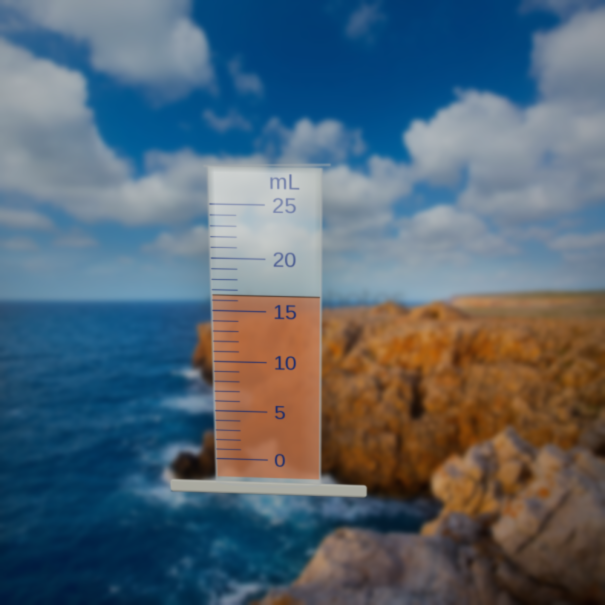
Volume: 16.5 mL
